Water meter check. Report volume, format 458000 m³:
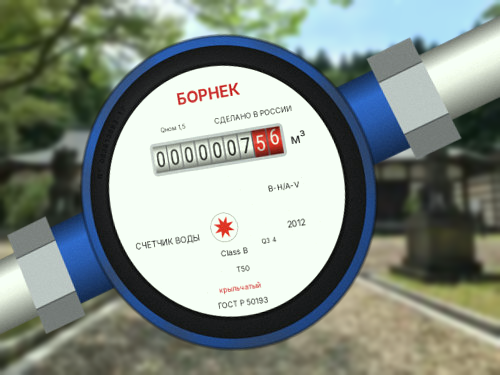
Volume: 7.56 m³
